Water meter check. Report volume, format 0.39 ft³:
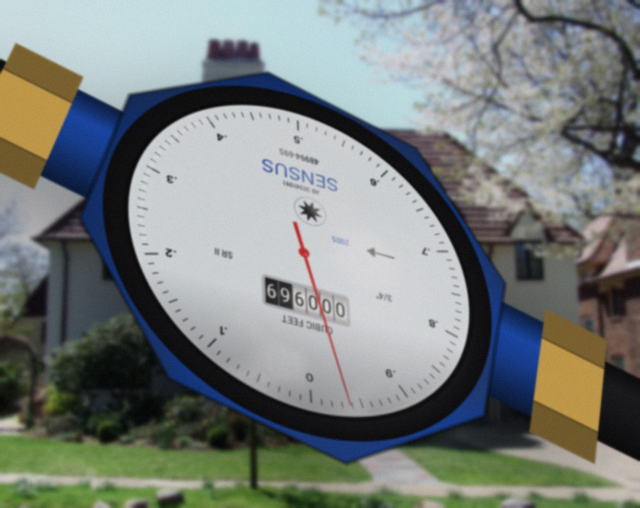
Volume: 968.96 ft³
